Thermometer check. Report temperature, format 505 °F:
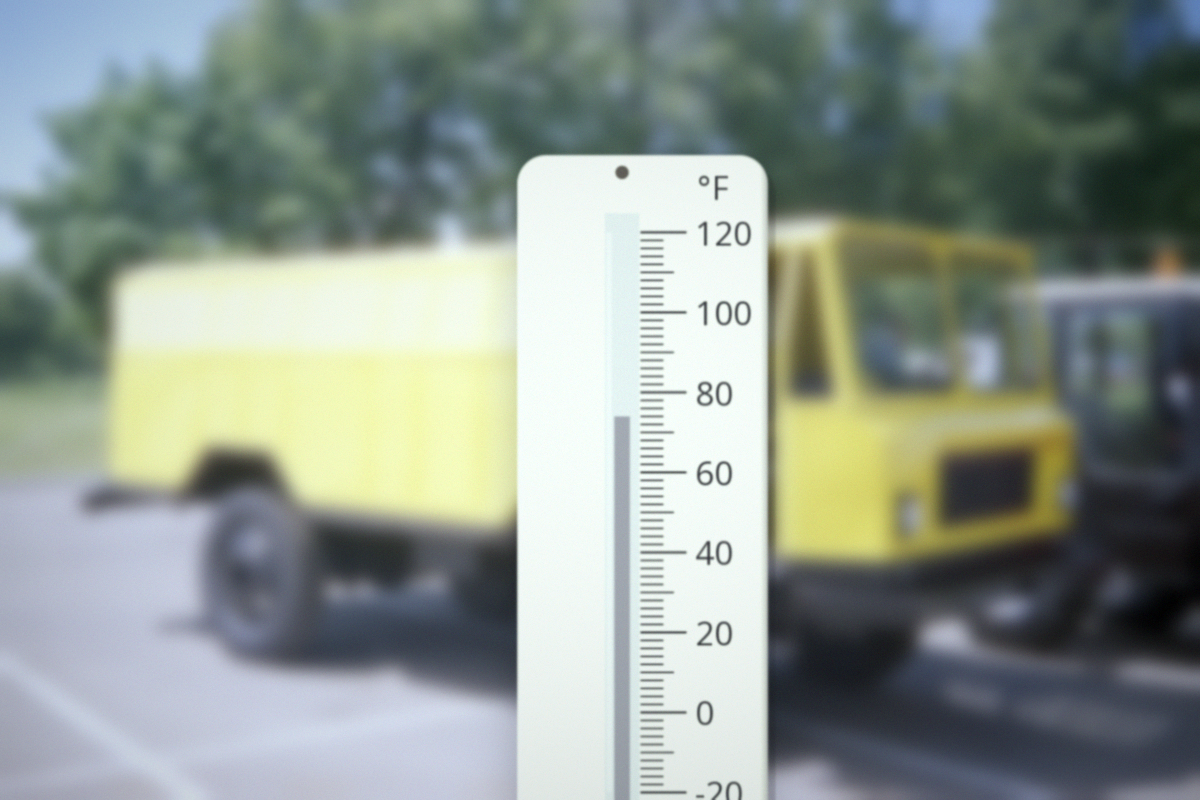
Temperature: 74 °F
